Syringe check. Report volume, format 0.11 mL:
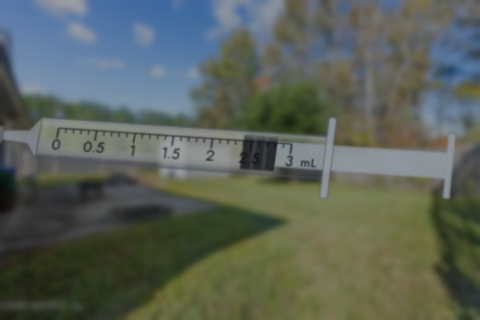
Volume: 2.4 mL
